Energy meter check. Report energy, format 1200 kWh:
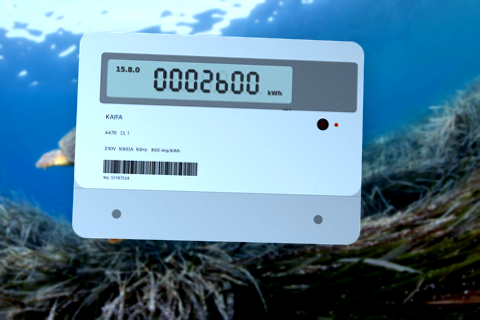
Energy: 2600 kWh
